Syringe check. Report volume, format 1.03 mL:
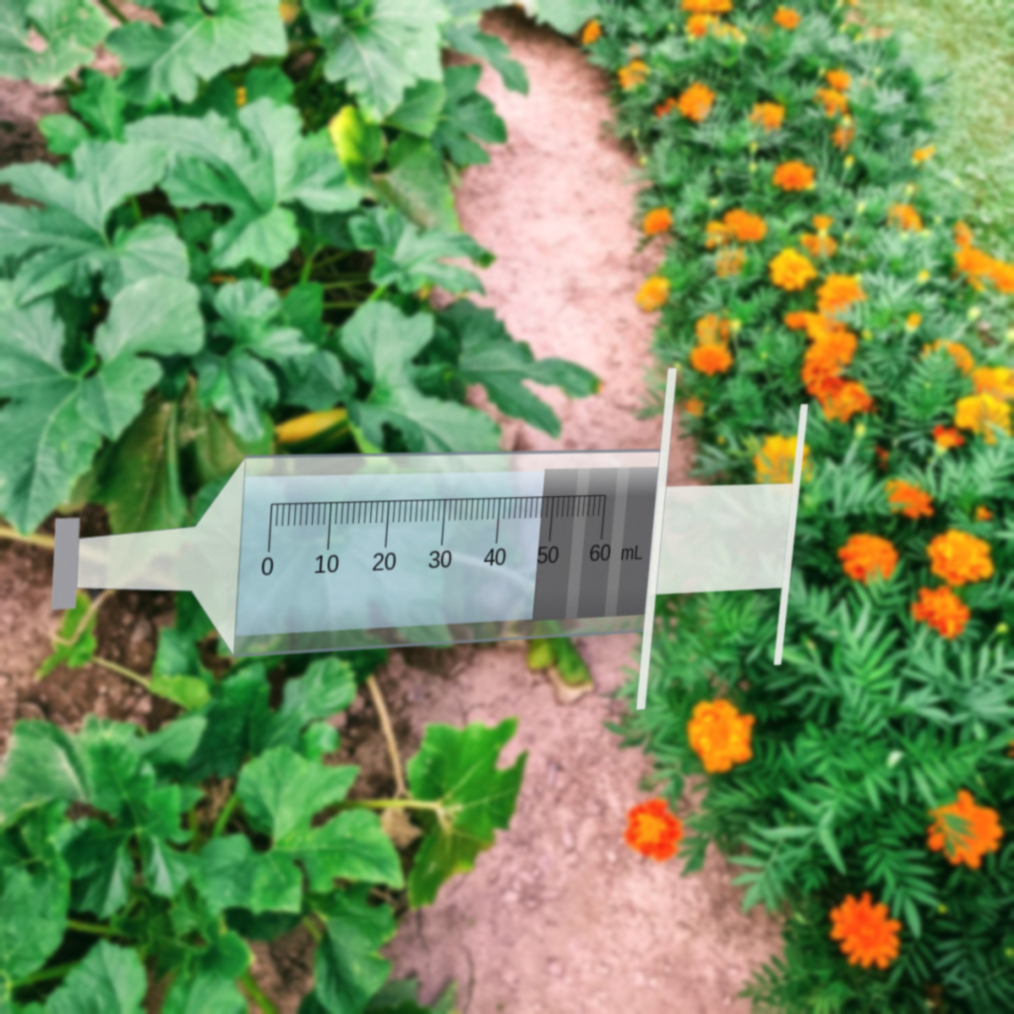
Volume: 48 mL
